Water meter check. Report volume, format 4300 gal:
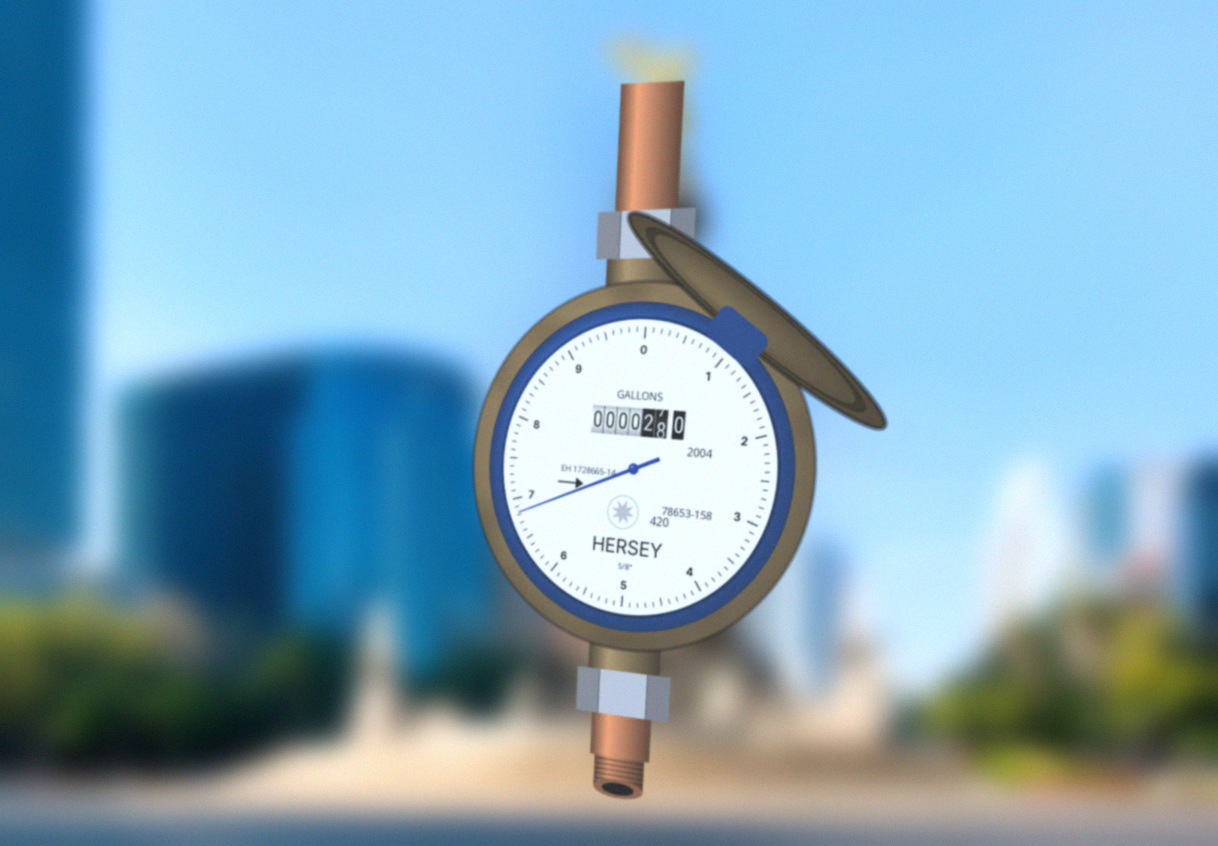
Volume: 276.8 gal
